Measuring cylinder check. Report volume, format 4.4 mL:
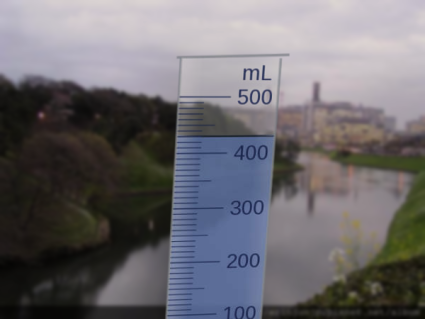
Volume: 430 mL
